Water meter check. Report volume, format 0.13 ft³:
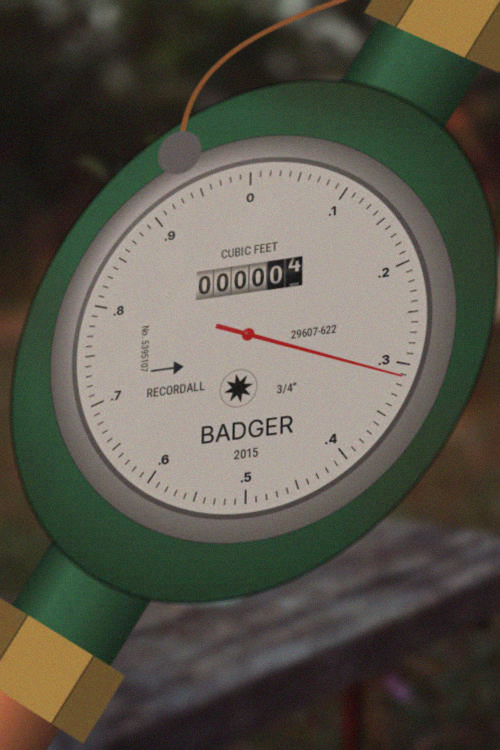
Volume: 4.31 ft³
